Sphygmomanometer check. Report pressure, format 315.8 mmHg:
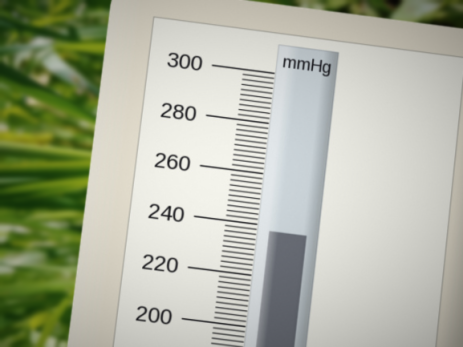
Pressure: 238 mmHg
